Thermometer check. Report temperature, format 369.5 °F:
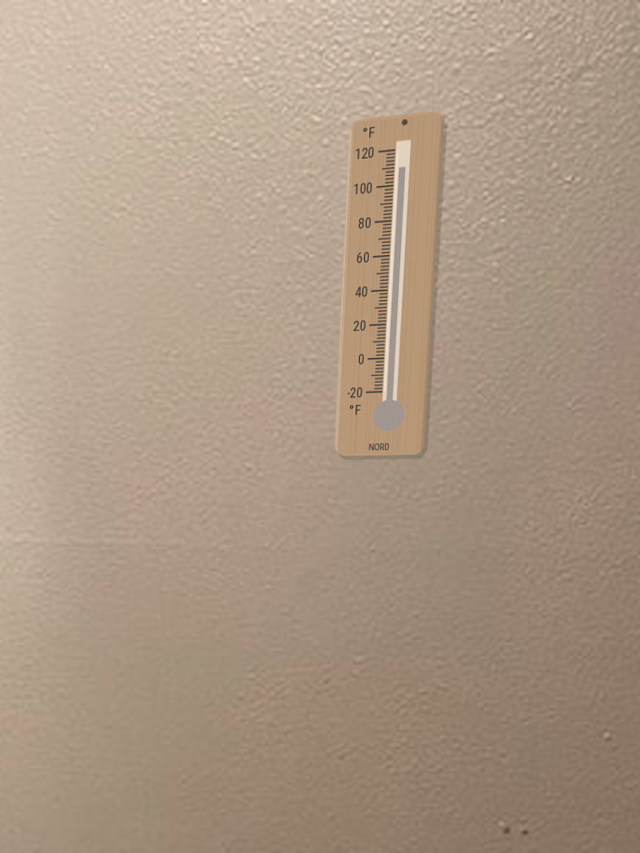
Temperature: 110 °F
